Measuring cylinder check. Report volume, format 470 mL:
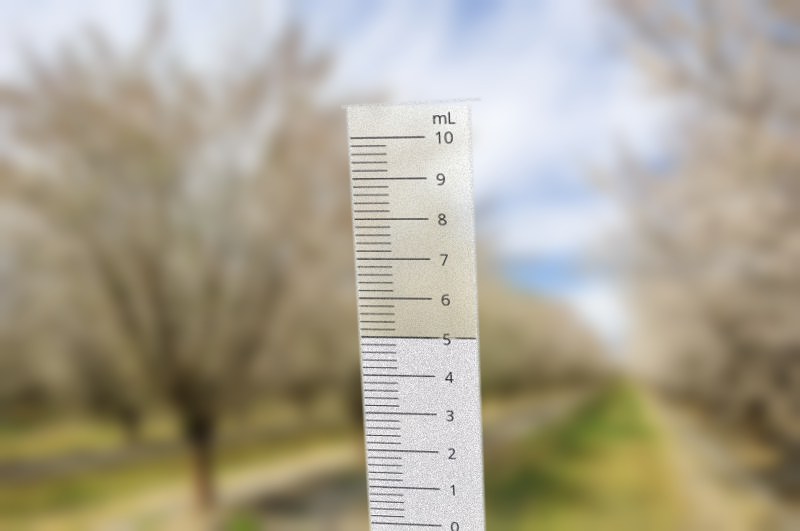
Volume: 5 mL
